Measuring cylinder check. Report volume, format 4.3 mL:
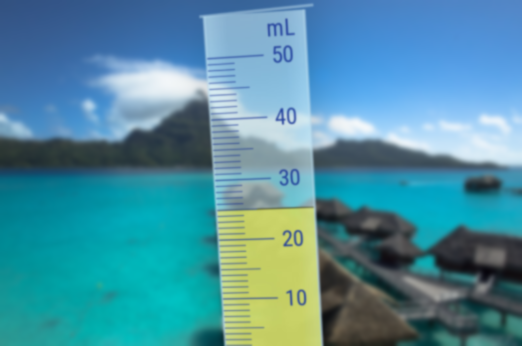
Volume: 25 mL
